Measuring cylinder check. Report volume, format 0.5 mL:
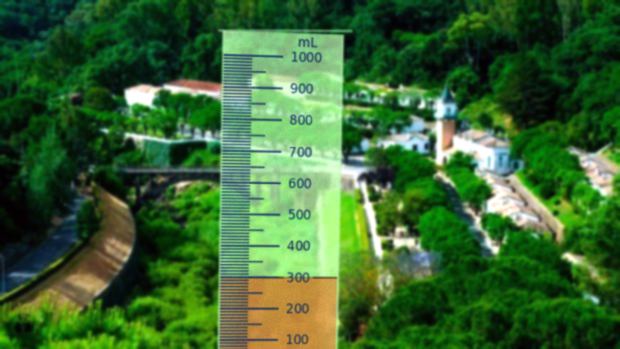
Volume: 300 mL
